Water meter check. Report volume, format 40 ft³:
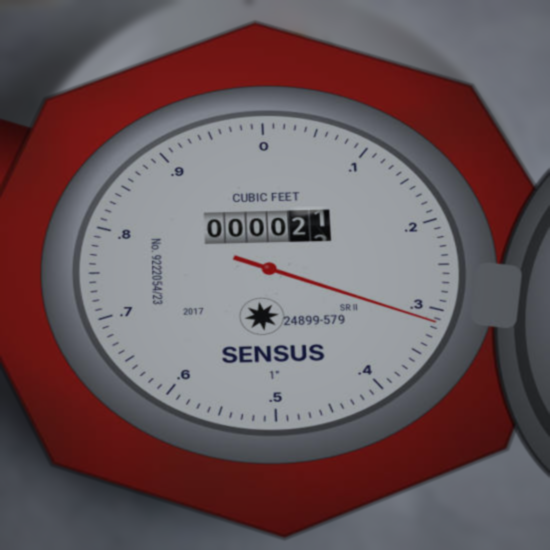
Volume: 21.31 ft³
